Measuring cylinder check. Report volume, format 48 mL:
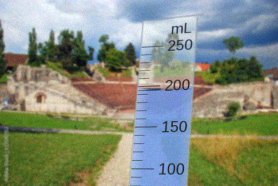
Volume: 195 mL
